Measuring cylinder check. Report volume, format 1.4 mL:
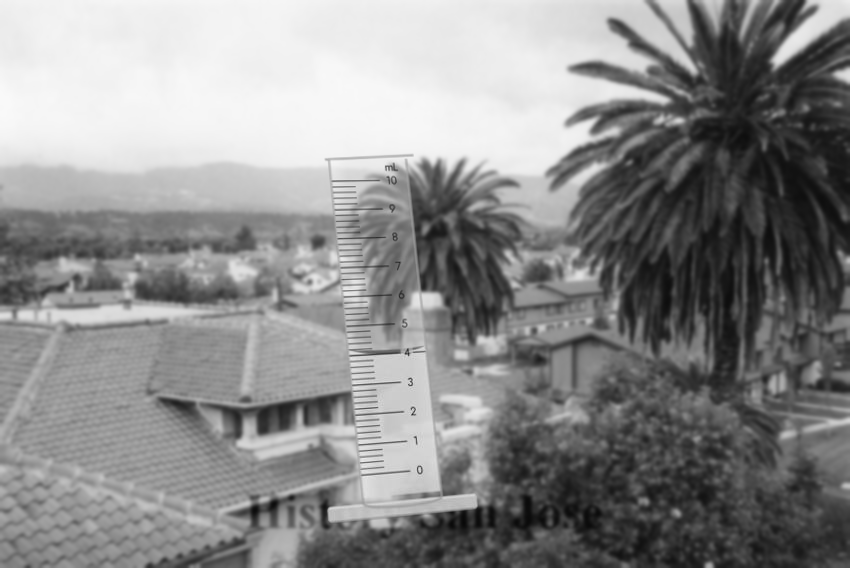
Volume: 4 mL
